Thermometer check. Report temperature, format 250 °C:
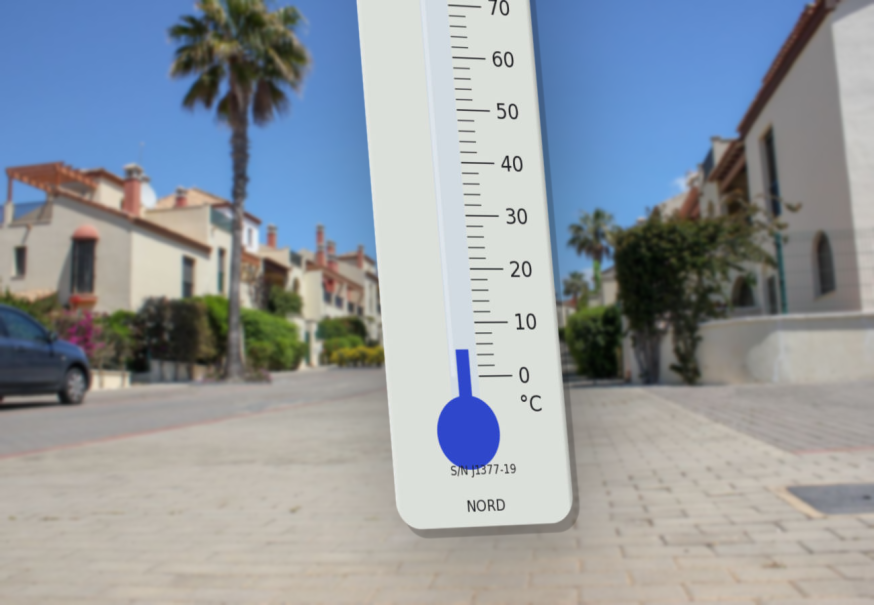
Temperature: 5 °C
